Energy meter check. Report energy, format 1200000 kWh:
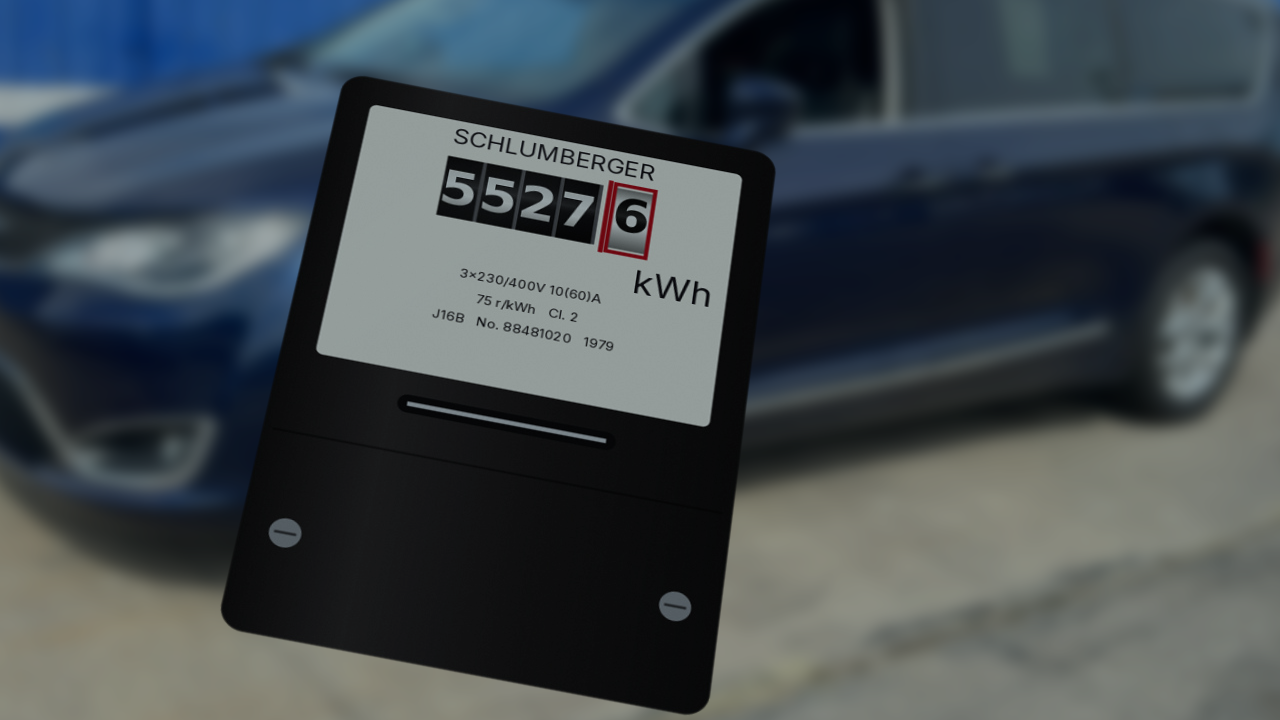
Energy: 5527.6 kWh
